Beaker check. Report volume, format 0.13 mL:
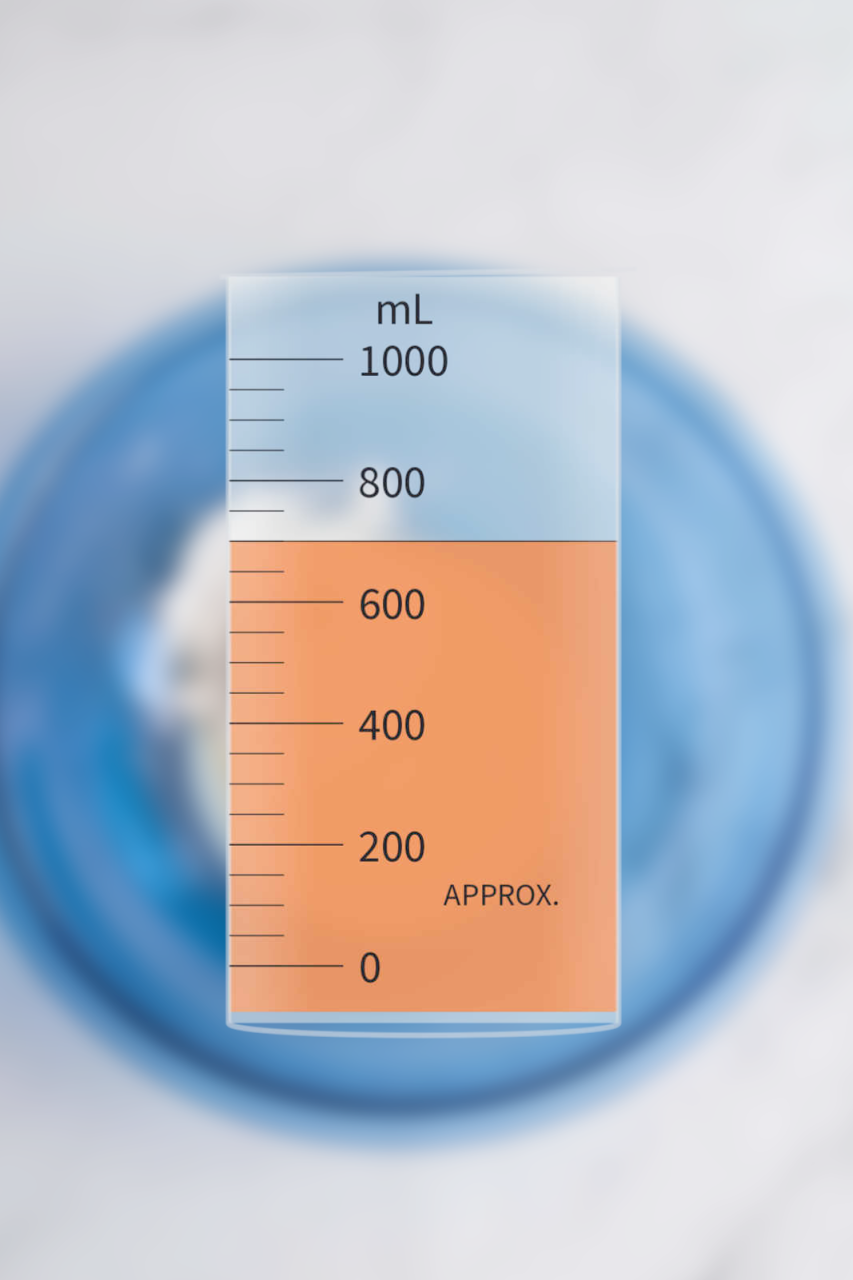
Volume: 700 mL
